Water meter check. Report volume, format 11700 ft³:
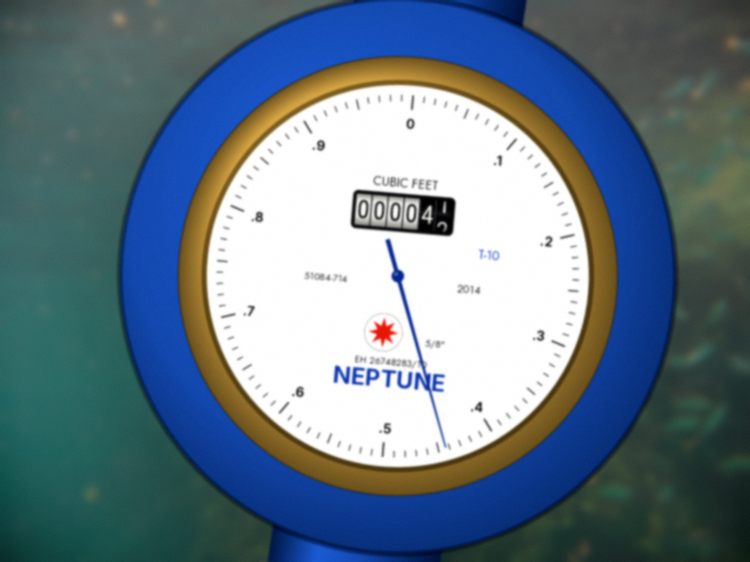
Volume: 41.44 ft³
